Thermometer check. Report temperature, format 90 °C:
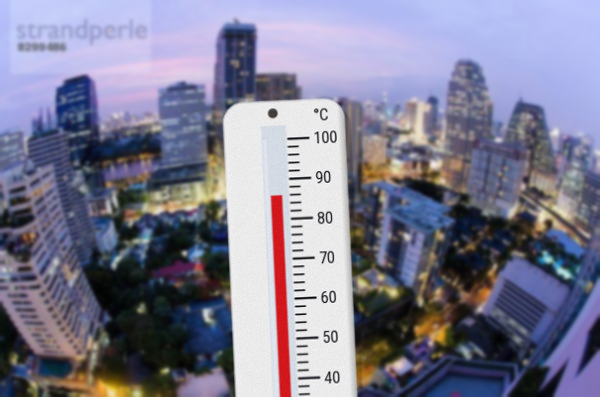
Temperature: 86 °C
